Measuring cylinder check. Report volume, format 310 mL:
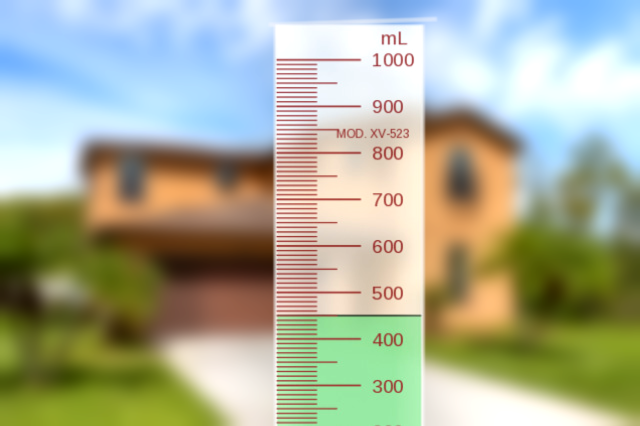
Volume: 450 mL
